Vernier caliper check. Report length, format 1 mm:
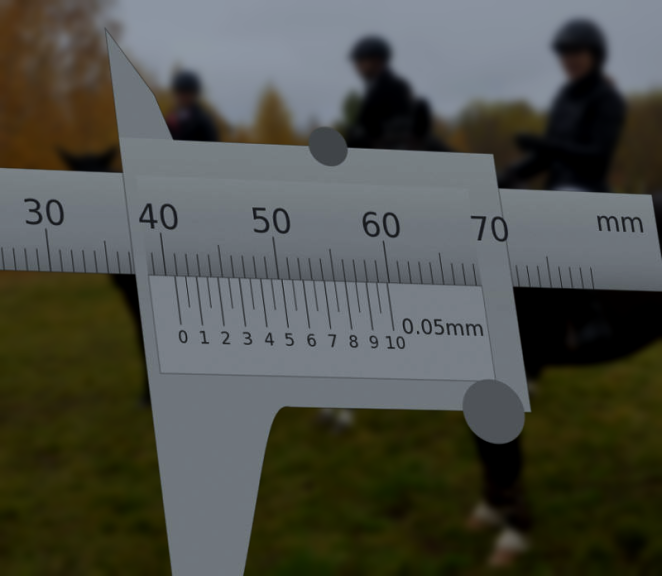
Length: 40.8 mm
